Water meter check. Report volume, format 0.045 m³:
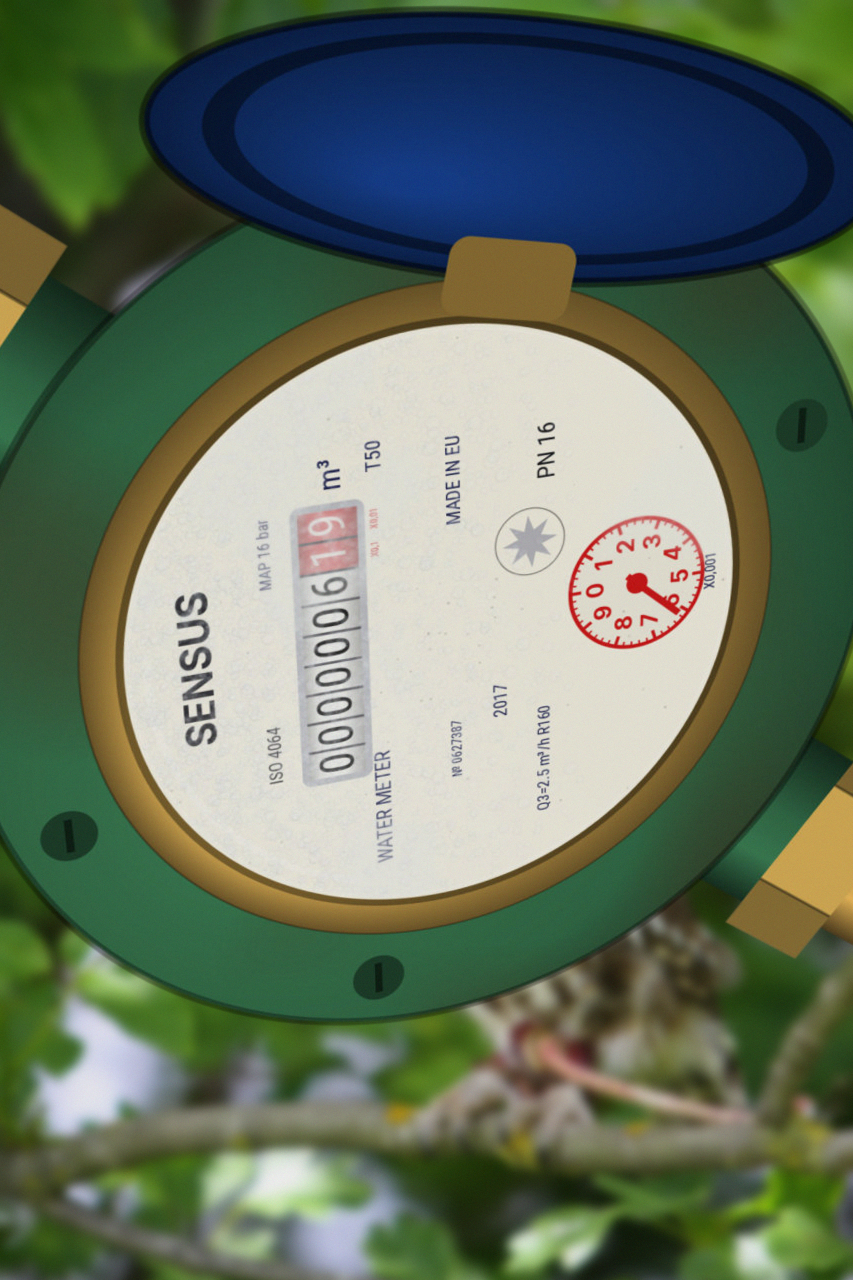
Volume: 6.196 m³
